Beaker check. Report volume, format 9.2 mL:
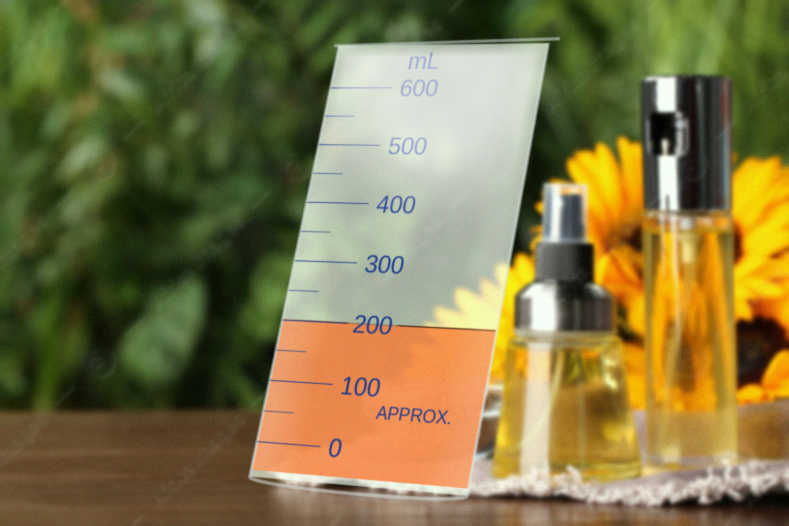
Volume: 200 mL
